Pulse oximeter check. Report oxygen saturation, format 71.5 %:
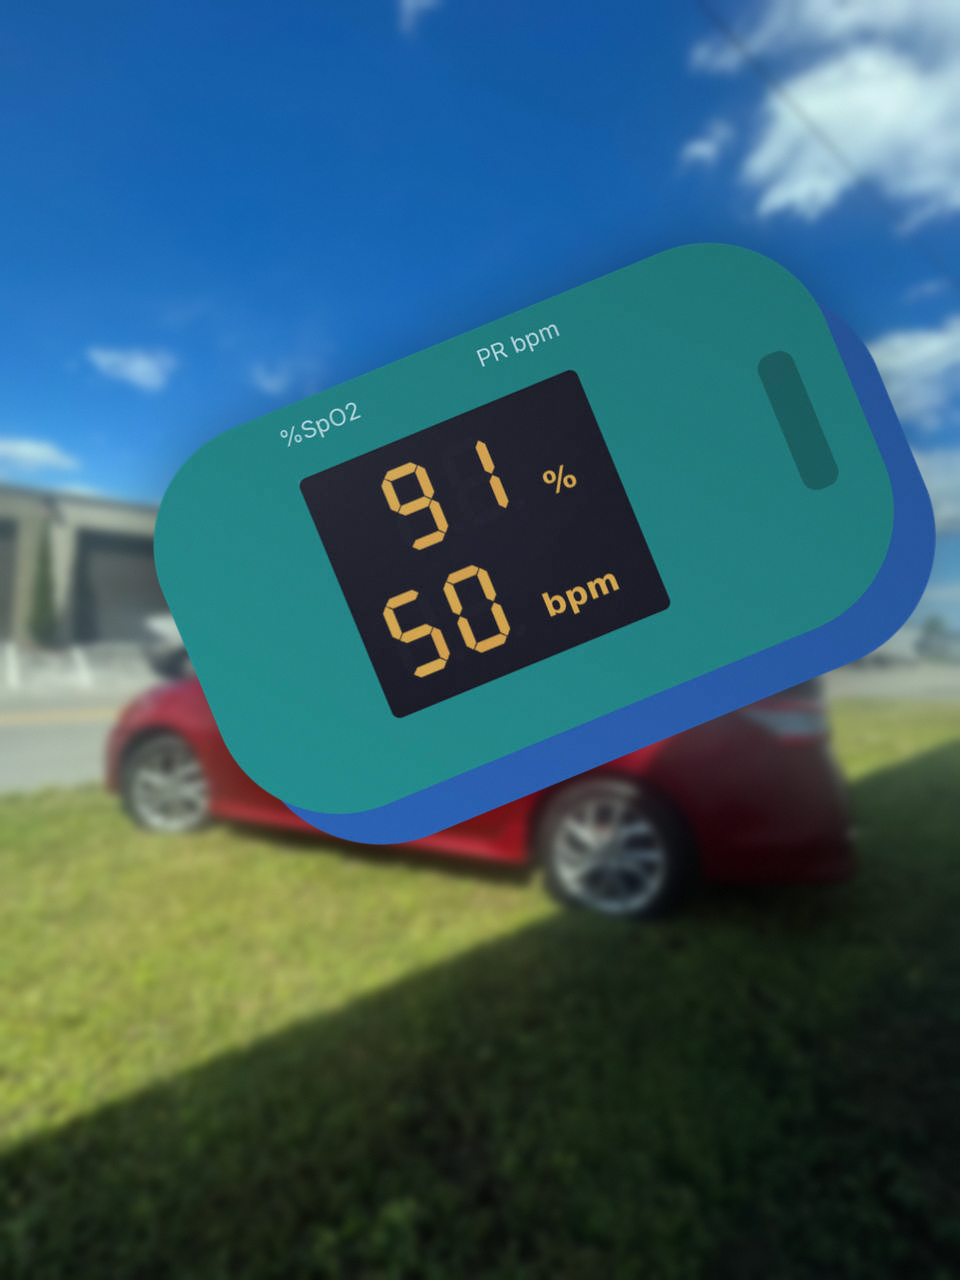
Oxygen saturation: 91 %
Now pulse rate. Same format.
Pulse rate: 50 bpm
